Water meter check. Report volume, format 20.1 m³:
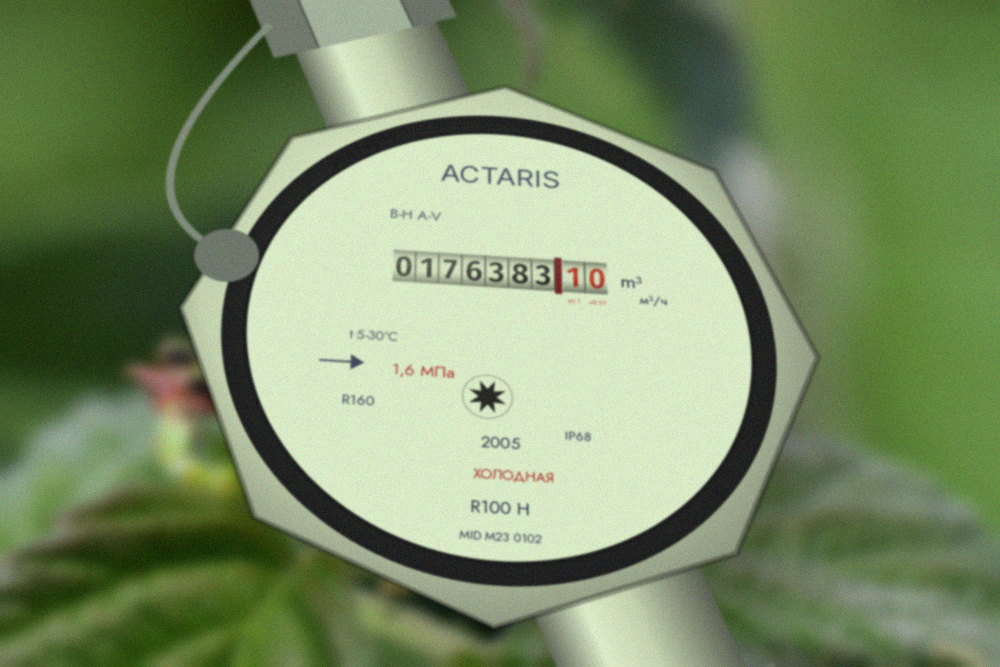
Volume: 176383.10 m³
